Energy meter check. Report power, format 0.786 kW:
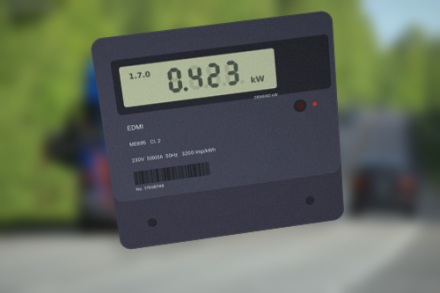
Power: 0.423 kW
